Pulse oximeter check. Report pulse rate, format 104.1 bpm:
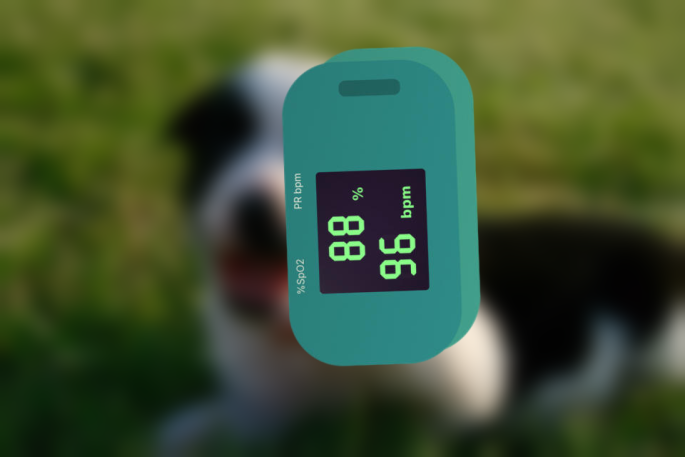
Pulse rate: 96 bpm
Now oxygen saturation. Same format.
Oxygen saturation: 88 %
